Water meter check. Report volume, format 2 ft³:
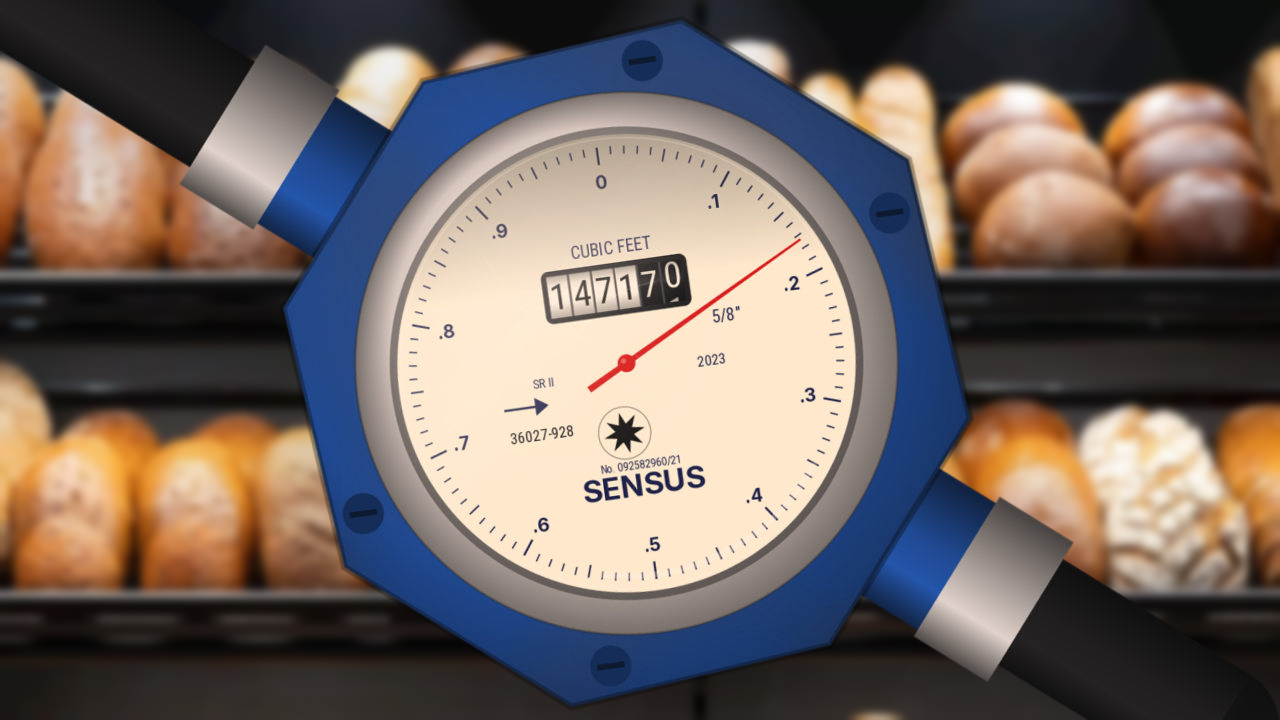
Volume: 147170.17 ft³
